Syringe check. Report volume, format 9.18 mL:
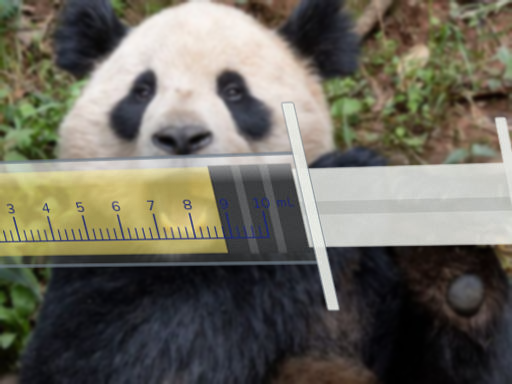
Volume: 8.8 mL
